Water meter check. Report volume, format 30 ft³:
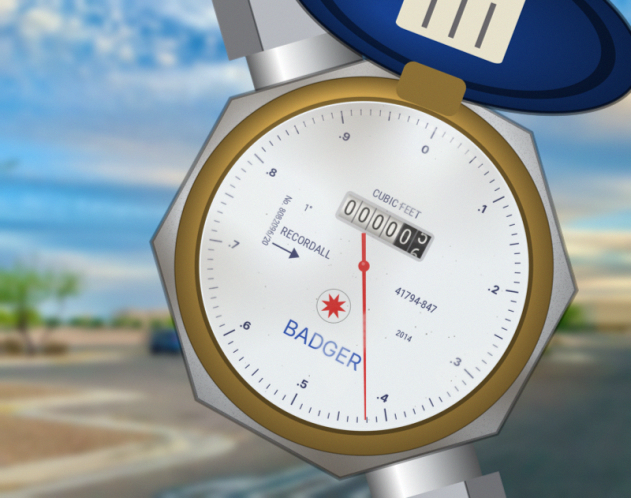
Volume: 5.42 ft³
